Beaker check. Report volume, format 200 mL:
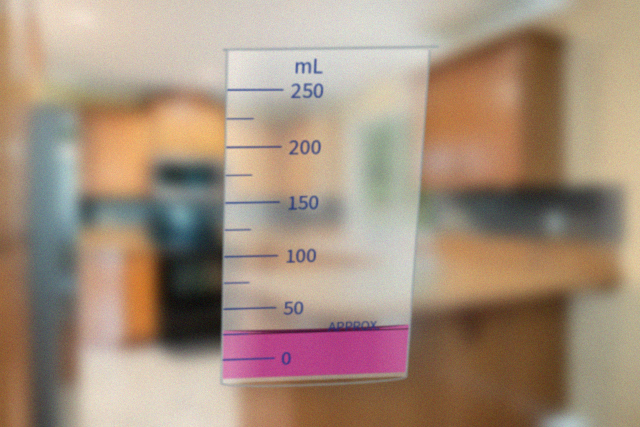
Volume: 25 mL
